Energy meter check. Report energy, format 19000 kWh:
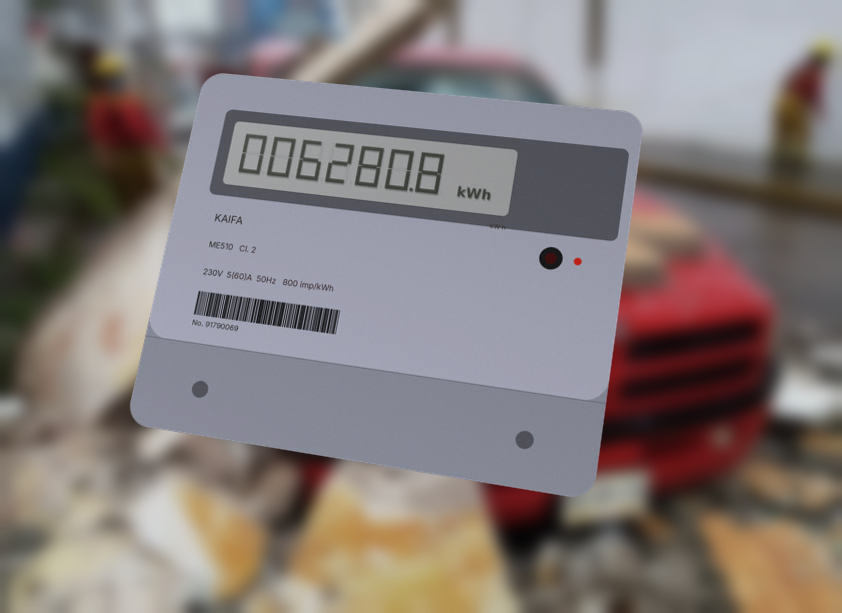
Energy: 6280.8 kWh
